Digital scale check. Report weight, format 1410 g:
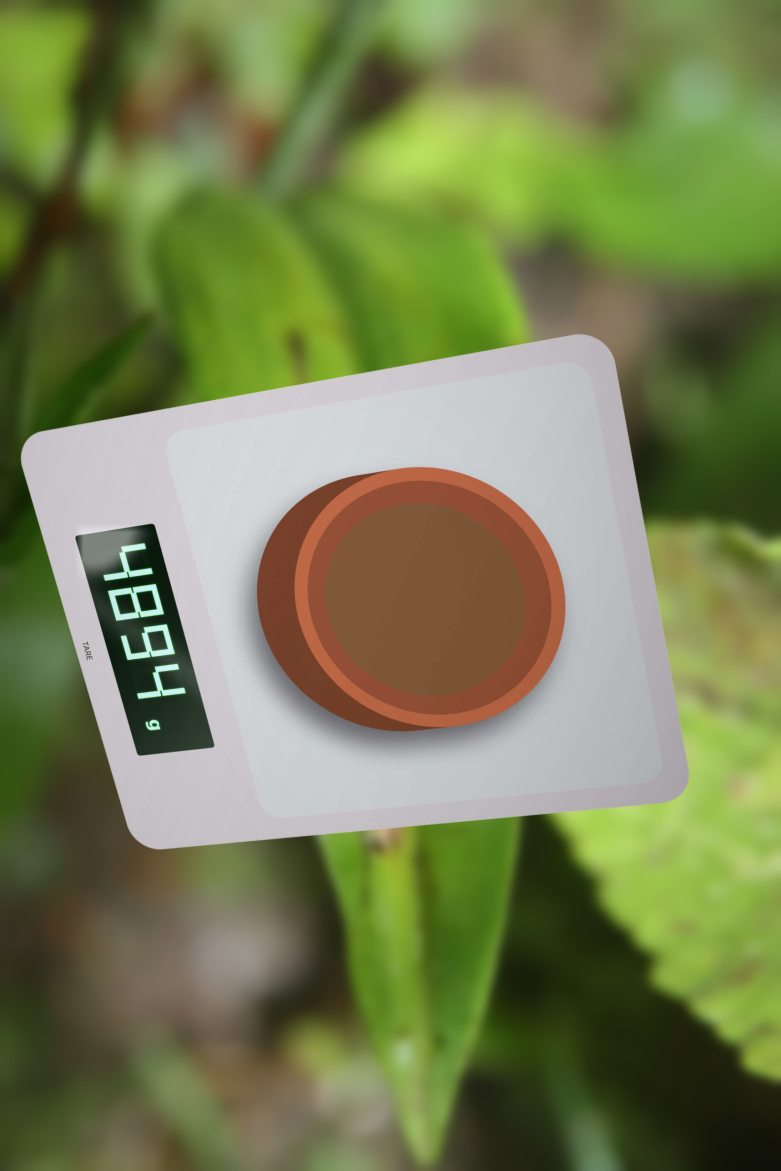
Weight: 4894 g
